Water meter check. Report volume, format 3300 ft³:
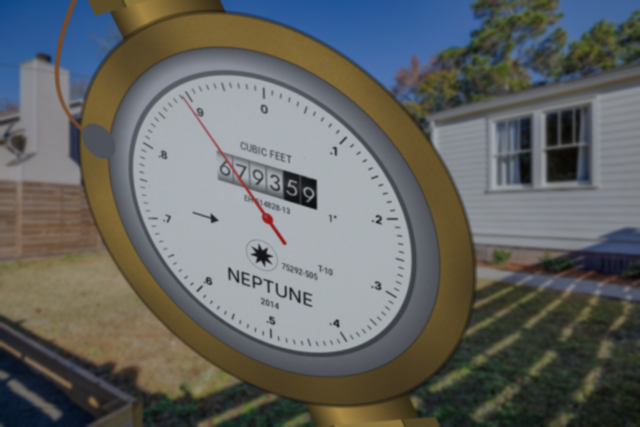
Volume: 679358.89 ft³
